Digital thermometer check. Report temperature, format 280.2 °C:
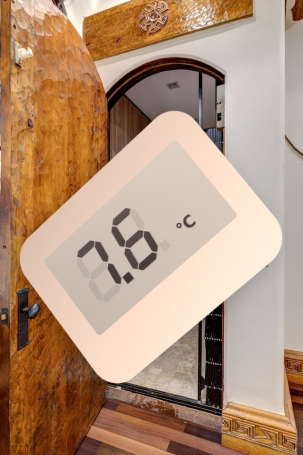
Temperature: 7.6 °C
